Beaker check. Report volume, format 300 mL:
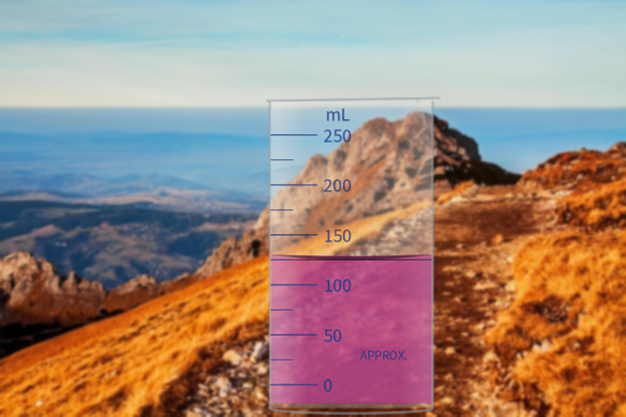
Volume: 125 mL
